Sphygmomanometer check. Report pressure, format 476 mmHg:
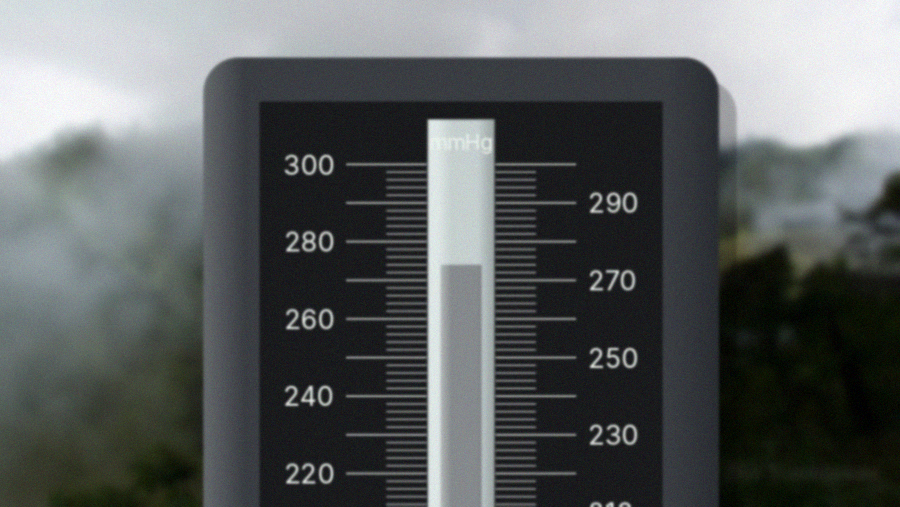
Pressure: 274 mmHg
